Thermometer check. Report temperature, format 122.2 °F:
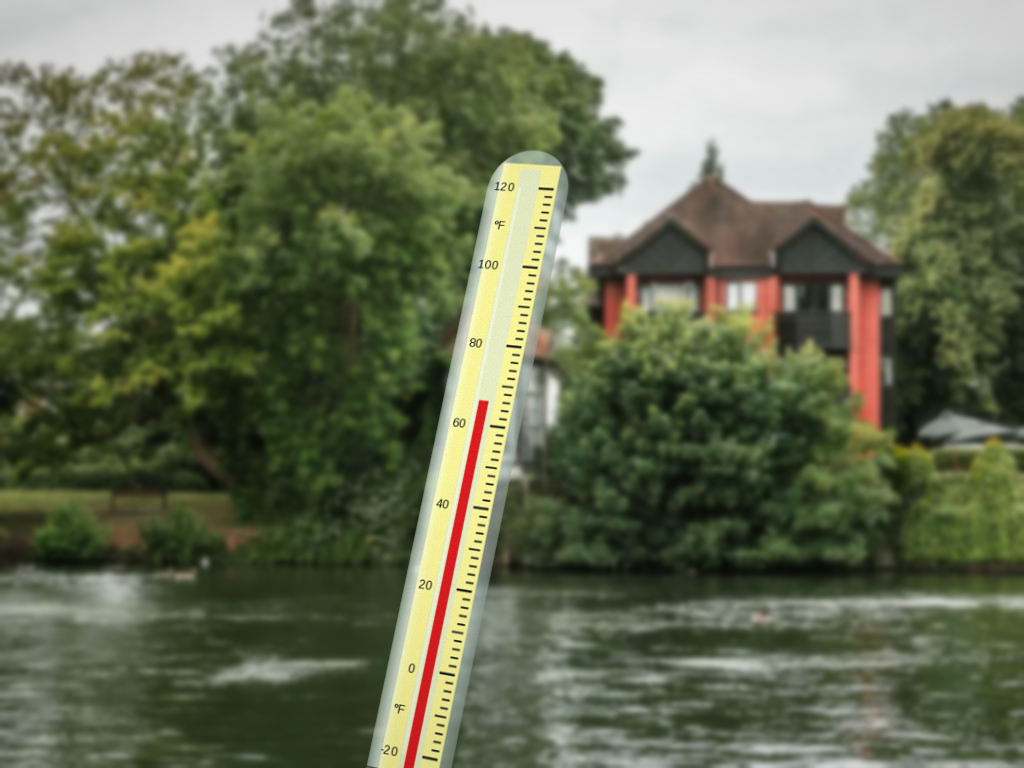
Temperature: 66 °F
